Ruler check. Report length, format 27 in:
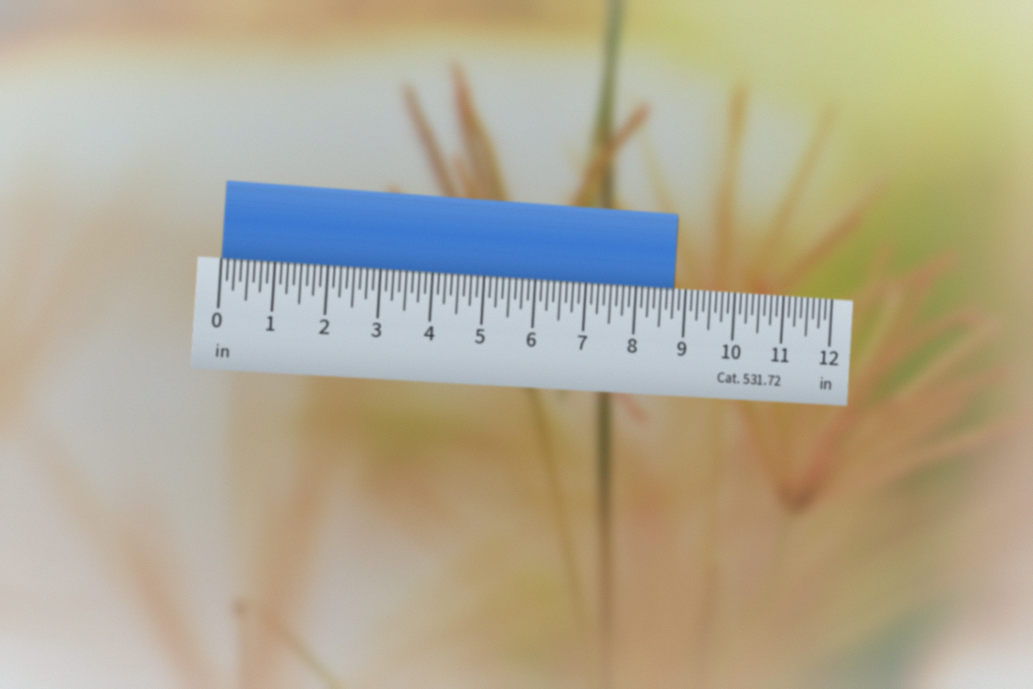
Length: 8.75 in
